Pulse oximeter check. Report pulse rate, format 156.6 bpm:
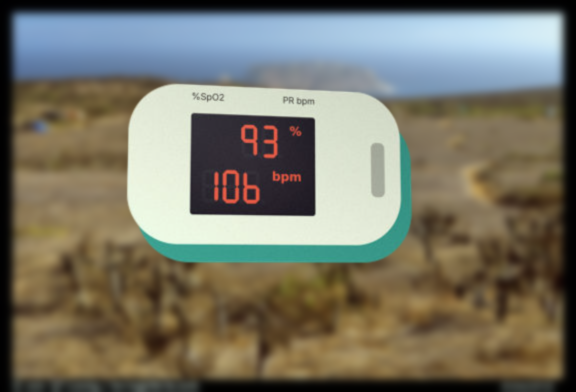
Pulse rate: 106 bpm
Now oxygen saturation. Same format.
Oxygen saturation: 93 %
